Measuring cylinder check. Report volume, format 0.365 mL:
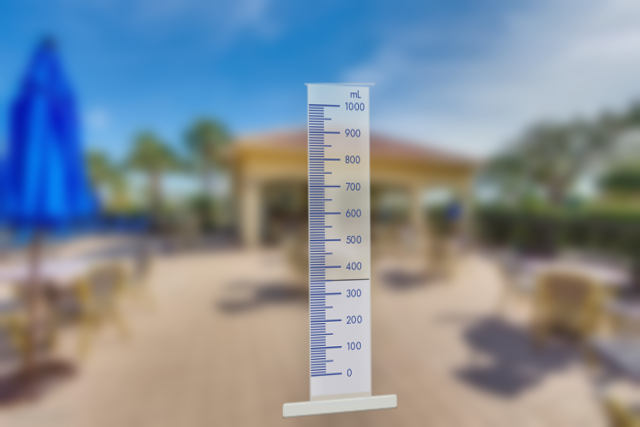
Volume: 350 mL
